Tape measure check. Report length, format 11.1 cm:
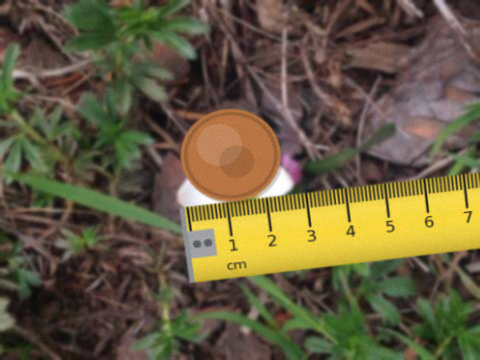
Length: 2.5 cm
